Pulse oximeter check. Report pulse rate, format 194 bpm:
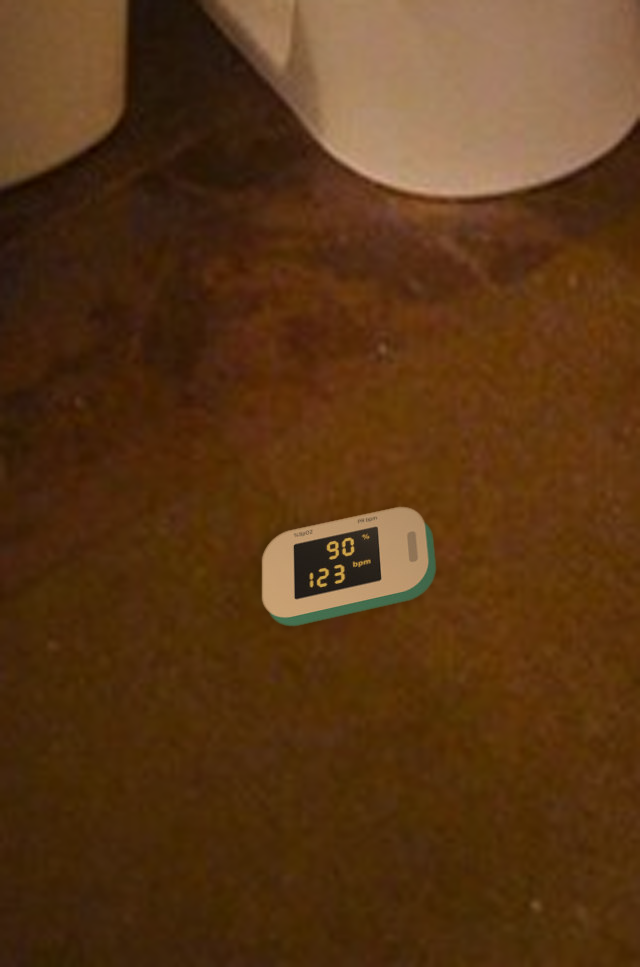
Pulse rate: 123 bpm
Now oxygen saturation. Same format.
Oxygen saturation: 90 %
